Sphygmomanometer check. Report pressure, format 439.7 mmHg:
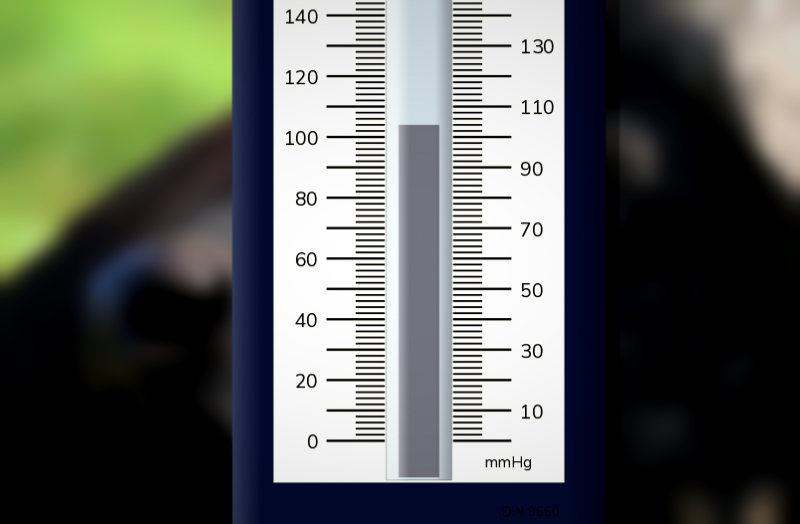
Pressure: 104 mmHg
